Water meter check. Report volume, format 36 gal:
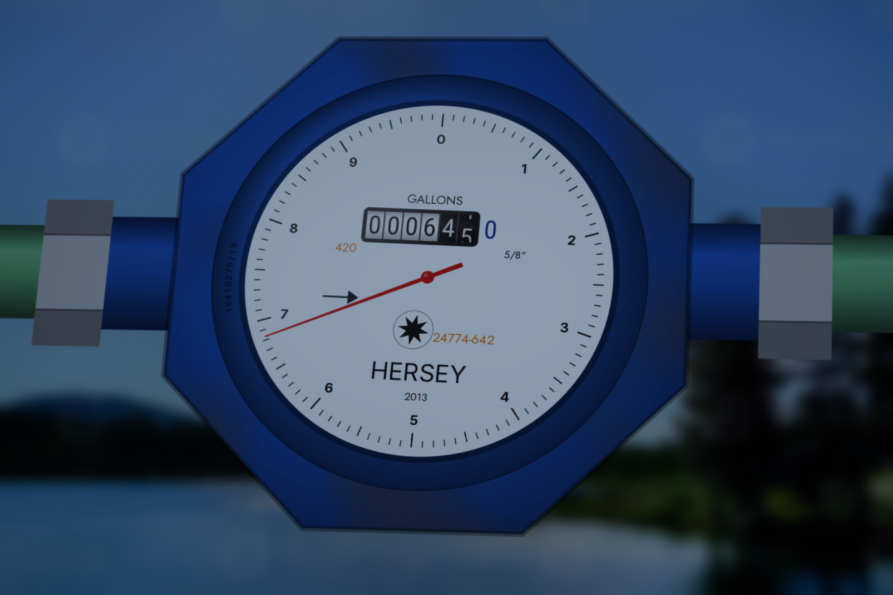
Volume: 6446.8 gal
